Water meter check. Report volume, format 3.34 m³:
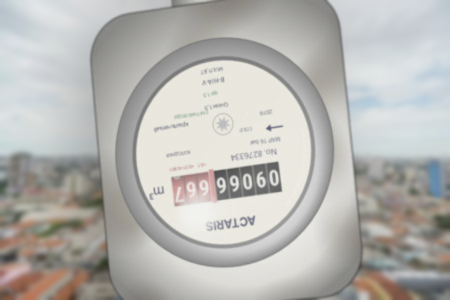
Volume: 9066.667 m³
